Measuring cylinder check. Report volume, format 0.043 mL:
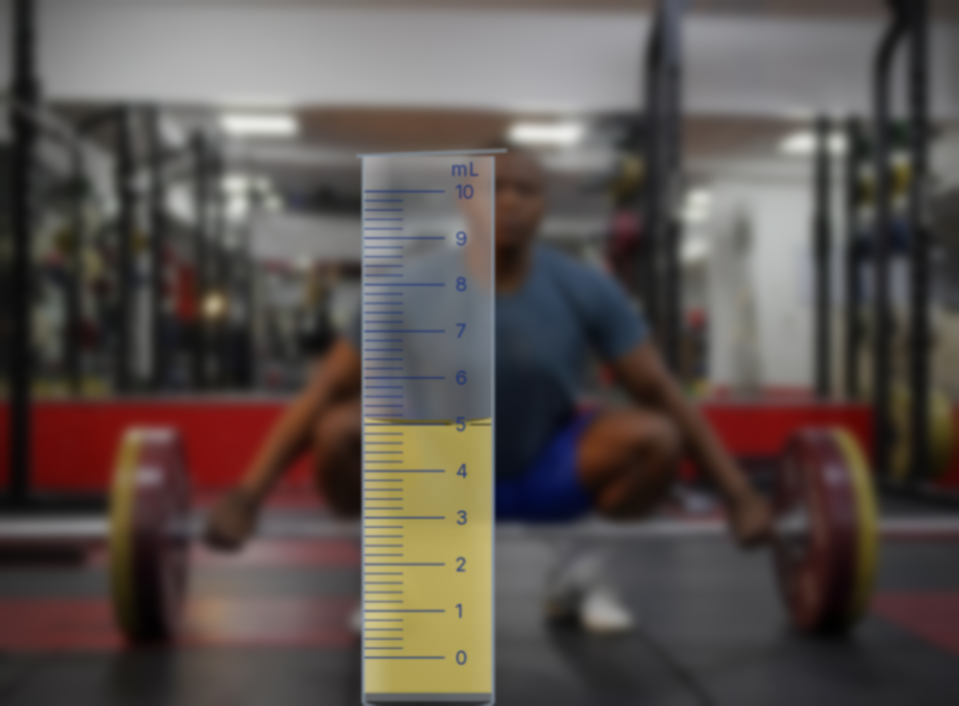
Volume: 5 mL
